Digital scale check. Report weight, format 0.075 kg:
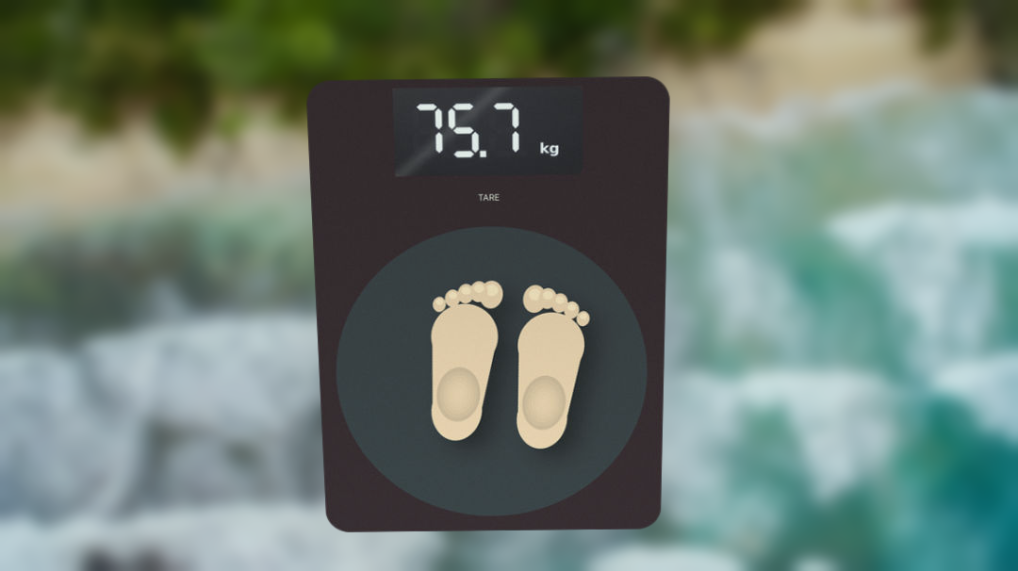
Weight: 75.7 kg
